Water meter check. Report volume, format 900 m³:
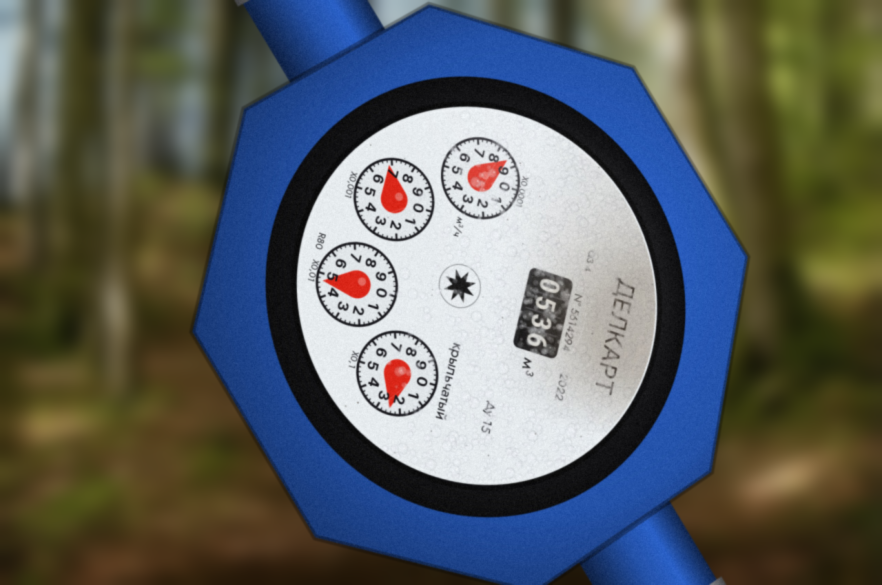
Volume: 536.2468 m³
